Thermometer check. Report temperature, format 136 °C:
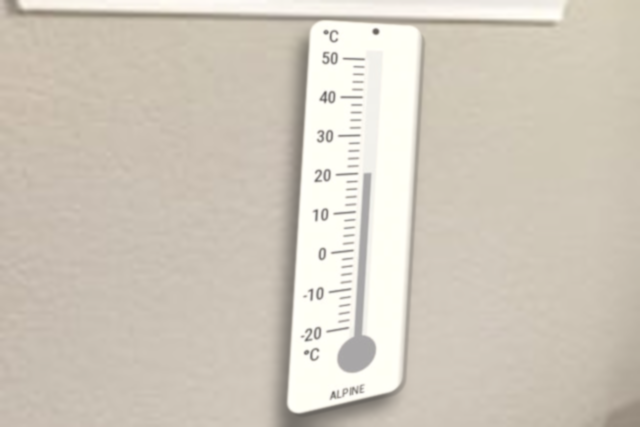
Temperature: 20 °C
